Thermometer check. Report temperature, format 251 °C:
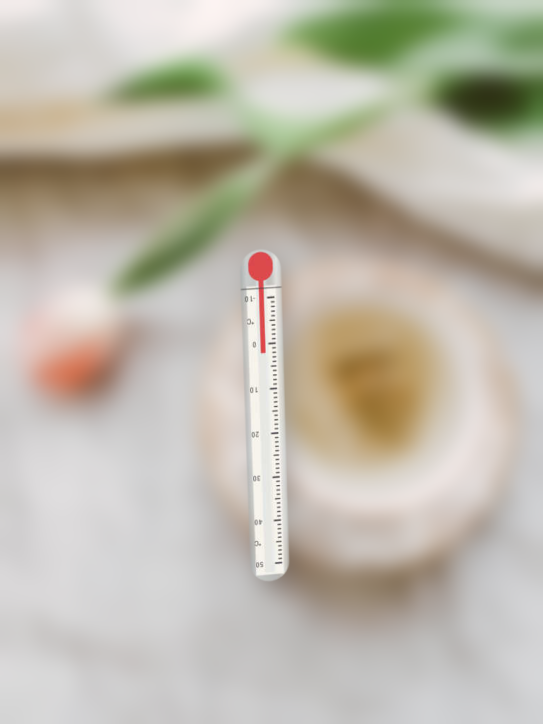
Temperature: 2 °C
